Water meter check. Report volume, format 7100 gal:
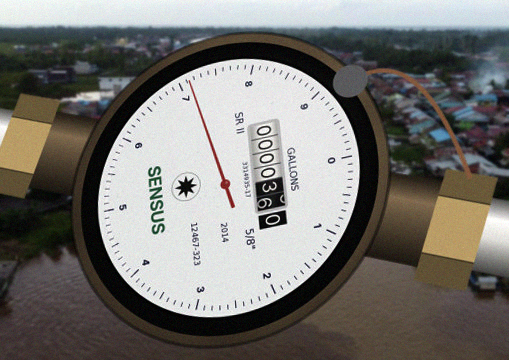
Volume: 357.1 gal
